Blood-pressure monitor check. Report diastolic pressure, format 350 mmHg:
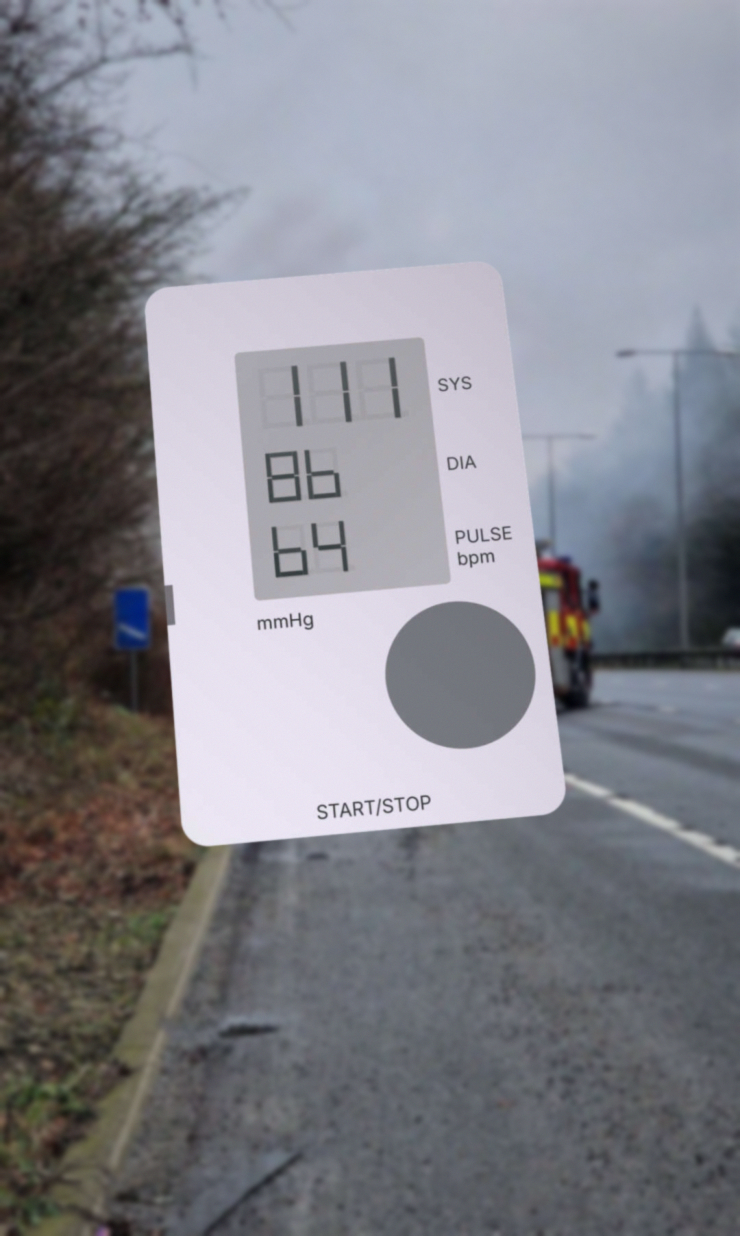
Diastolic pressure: 86 mmHg
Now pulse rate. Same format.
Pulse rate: 64 bpm
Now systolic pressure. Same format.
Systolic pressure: 111 mmHg
